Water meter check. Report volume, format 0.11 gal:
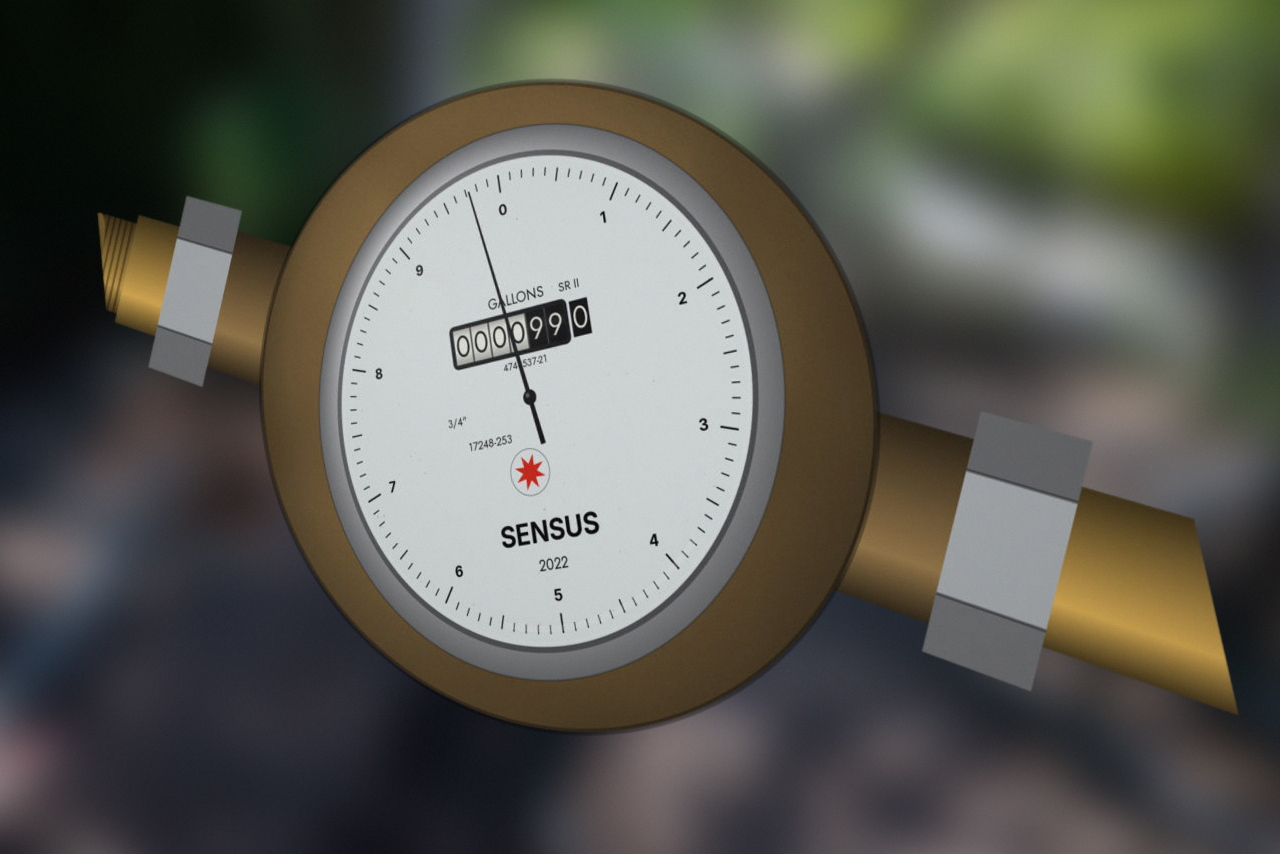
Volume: 989.7 gal
